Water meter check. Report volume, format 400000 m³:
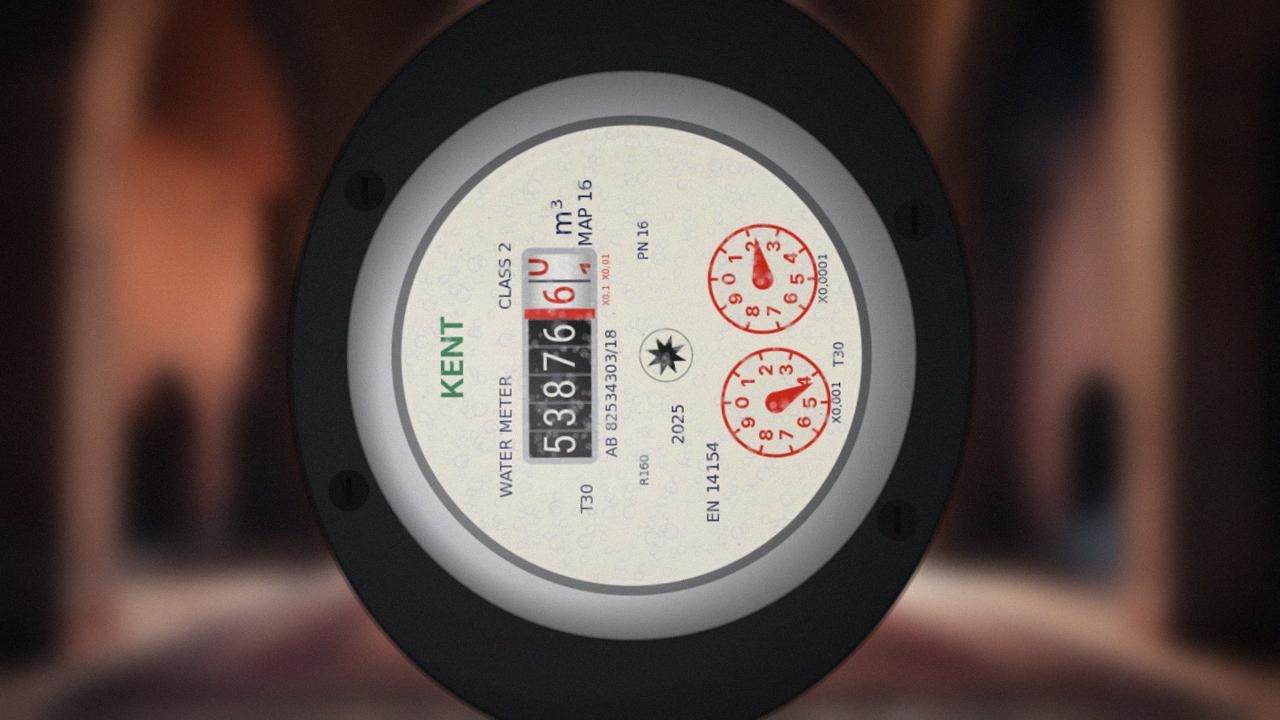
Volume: 53876.6042 m³
